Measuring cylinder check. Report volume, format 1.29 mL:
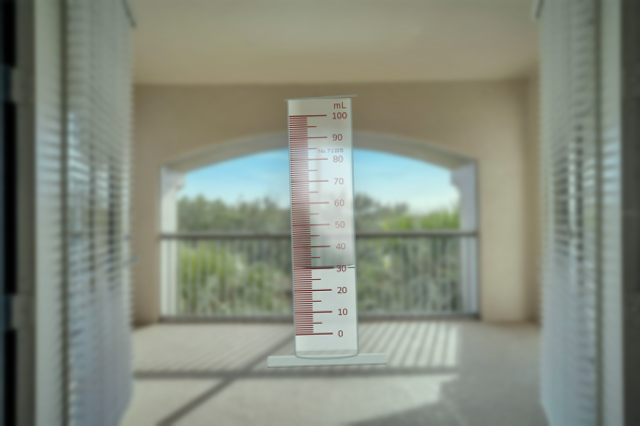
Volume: 30 mL
